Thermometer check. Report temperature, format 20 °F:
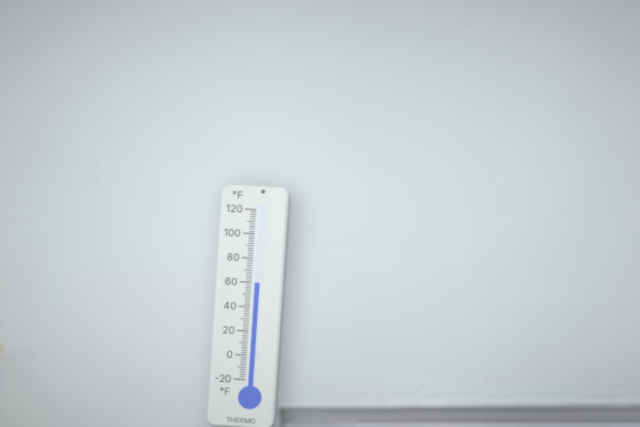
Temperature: 60 °F
